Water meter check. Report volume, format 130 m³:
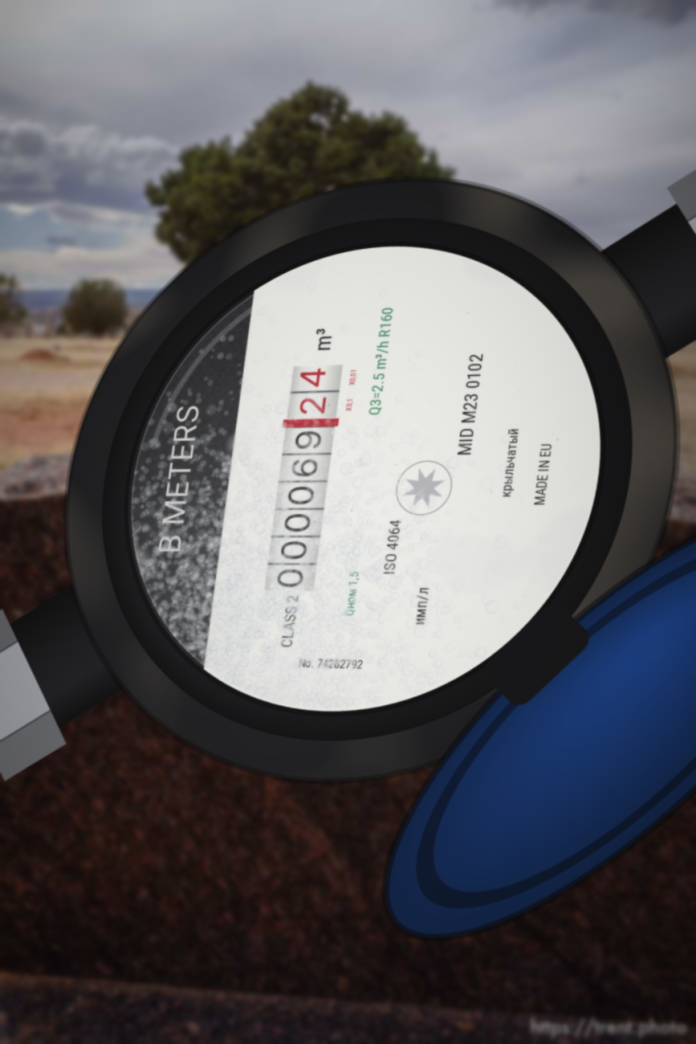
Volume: 69.24 m³
